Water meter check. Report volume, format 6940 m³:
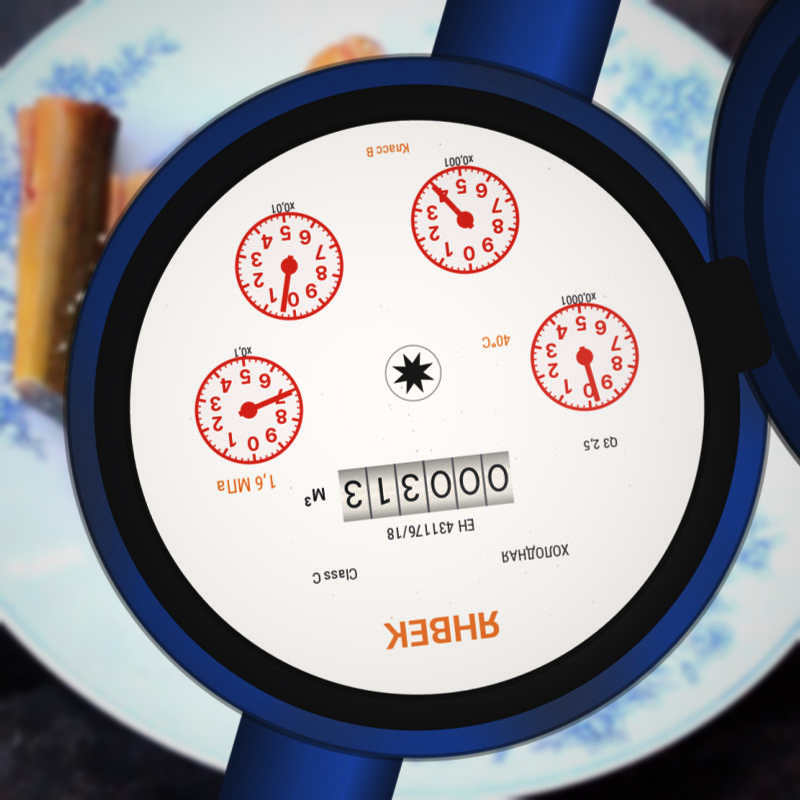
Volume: 313.7039 m³
